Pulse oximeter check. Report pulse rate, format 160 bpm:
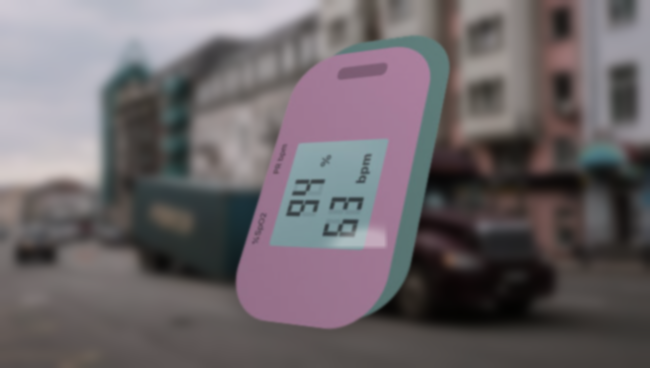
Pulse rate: 63 bpm
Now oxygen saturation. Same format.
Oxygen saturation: 94 %
